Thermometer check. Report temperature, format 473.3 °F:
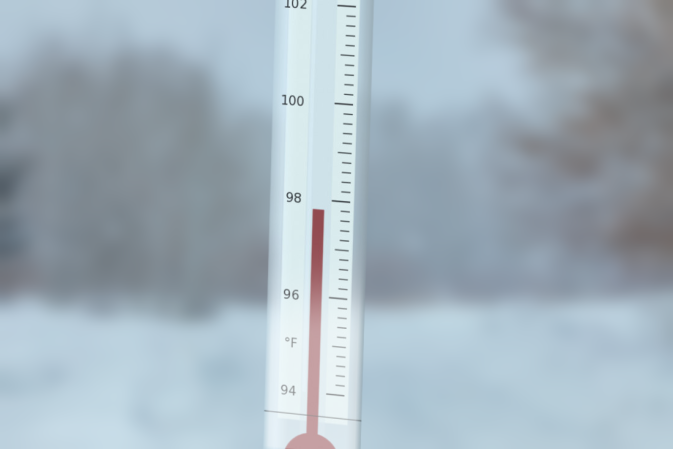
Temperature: 97.8 °F
